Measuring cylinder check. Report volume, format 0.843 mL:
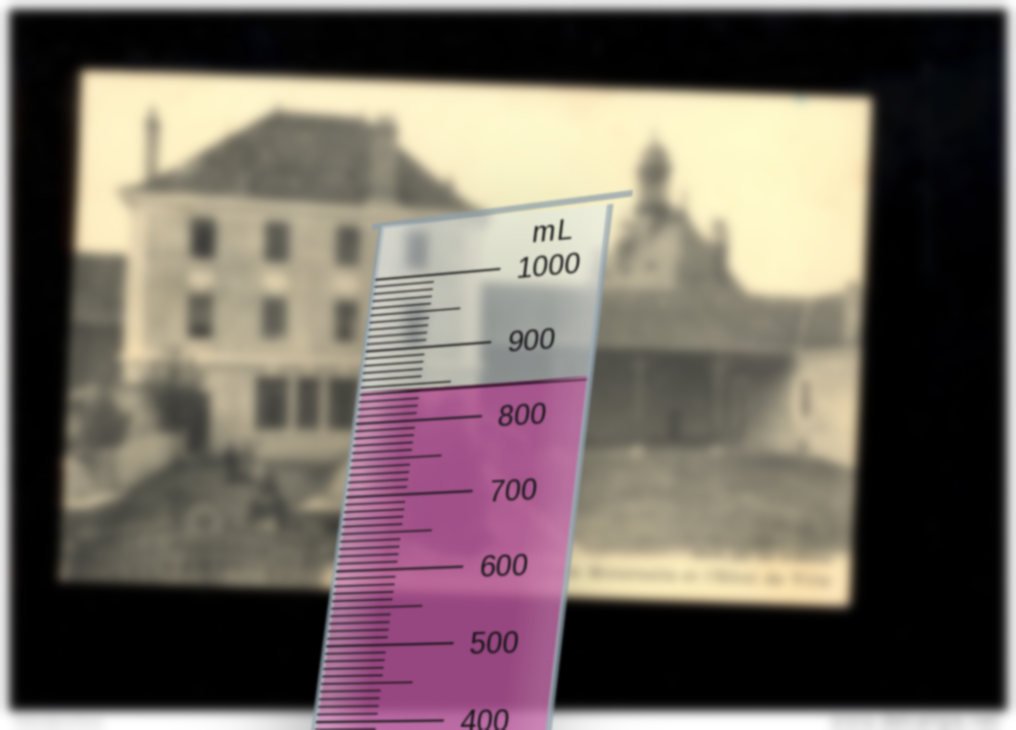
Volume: 840 mL
